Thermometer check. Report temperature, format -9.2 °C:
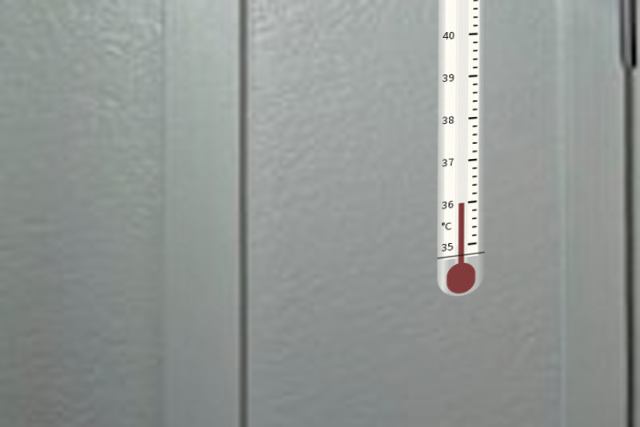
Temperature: 36 °C
